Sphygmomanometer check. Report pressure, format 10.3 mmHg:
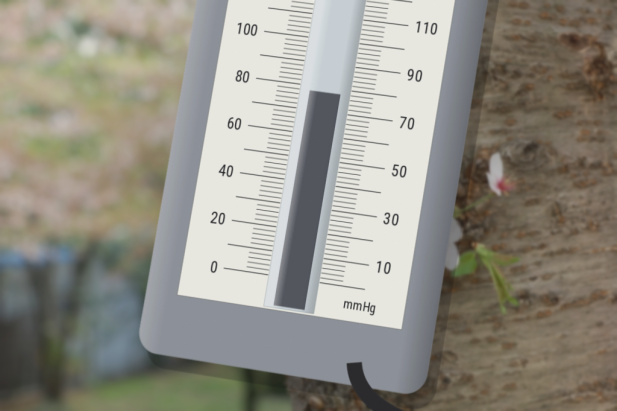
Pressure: 78 mmHg
